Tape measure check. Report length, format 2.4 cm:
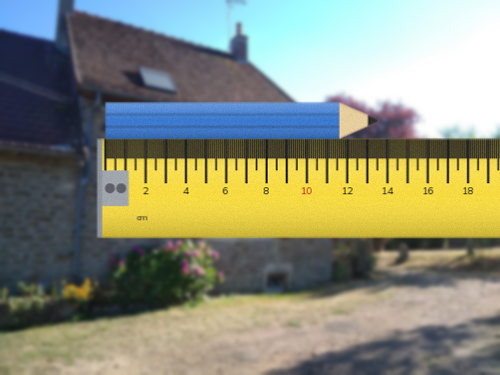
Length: 13.5 cm
